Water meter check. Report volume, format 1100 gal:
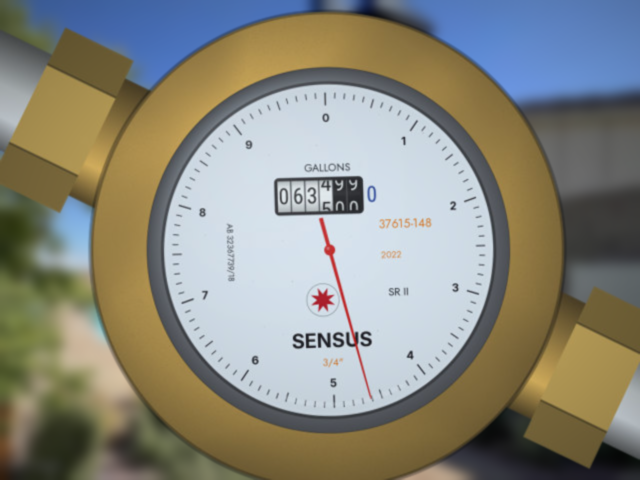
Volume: 634994.6 gal
